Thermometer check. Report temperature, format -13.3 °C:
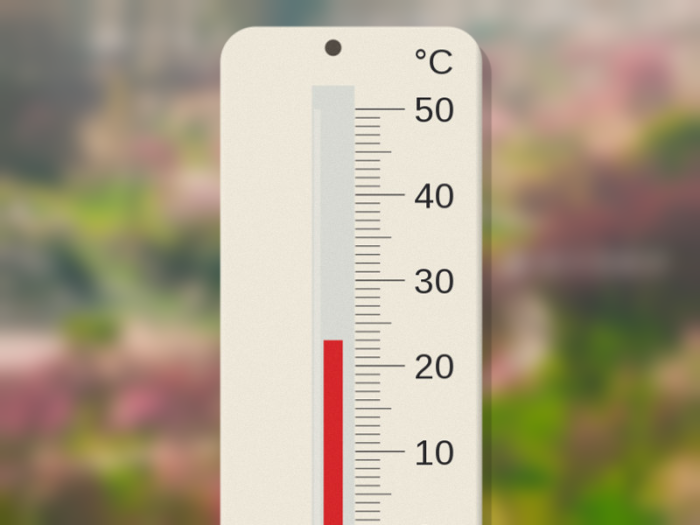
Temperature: 23 °C
